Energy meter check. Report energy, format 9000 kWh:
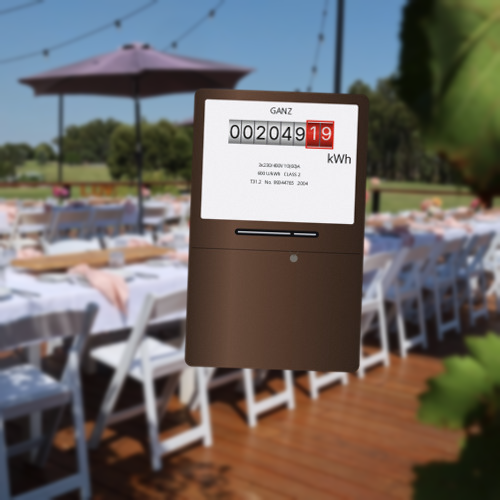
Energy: 2049.19 kWh
